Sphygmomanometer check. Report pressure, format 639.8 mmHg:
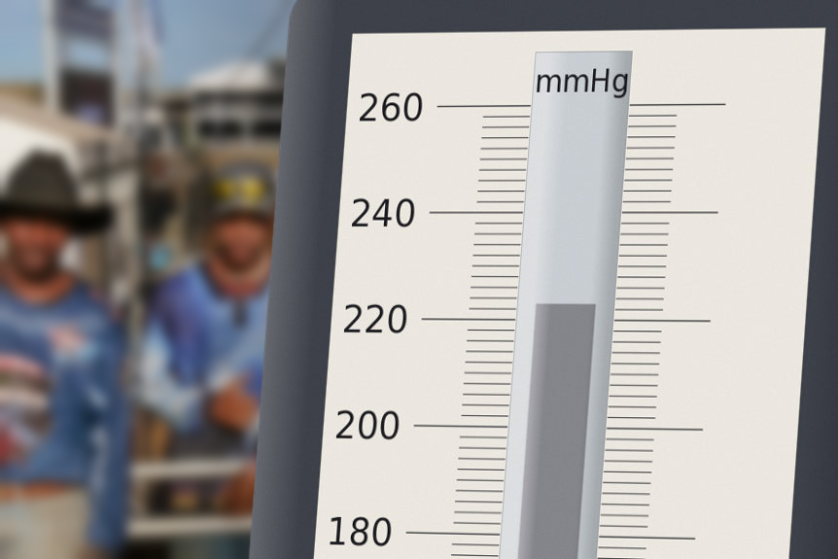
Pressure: 223 mmHg
